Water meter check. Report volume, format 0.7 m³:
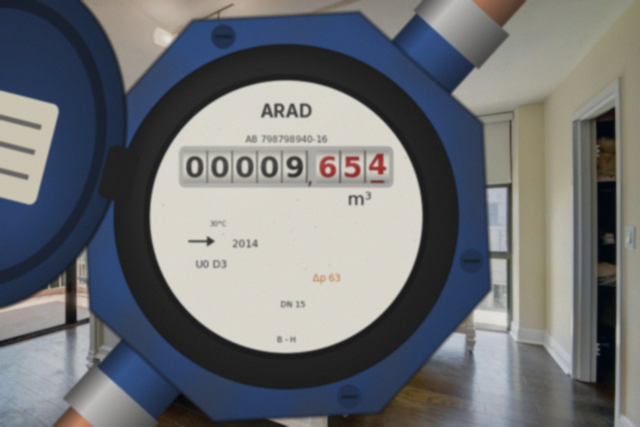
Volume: 9.654 m³
